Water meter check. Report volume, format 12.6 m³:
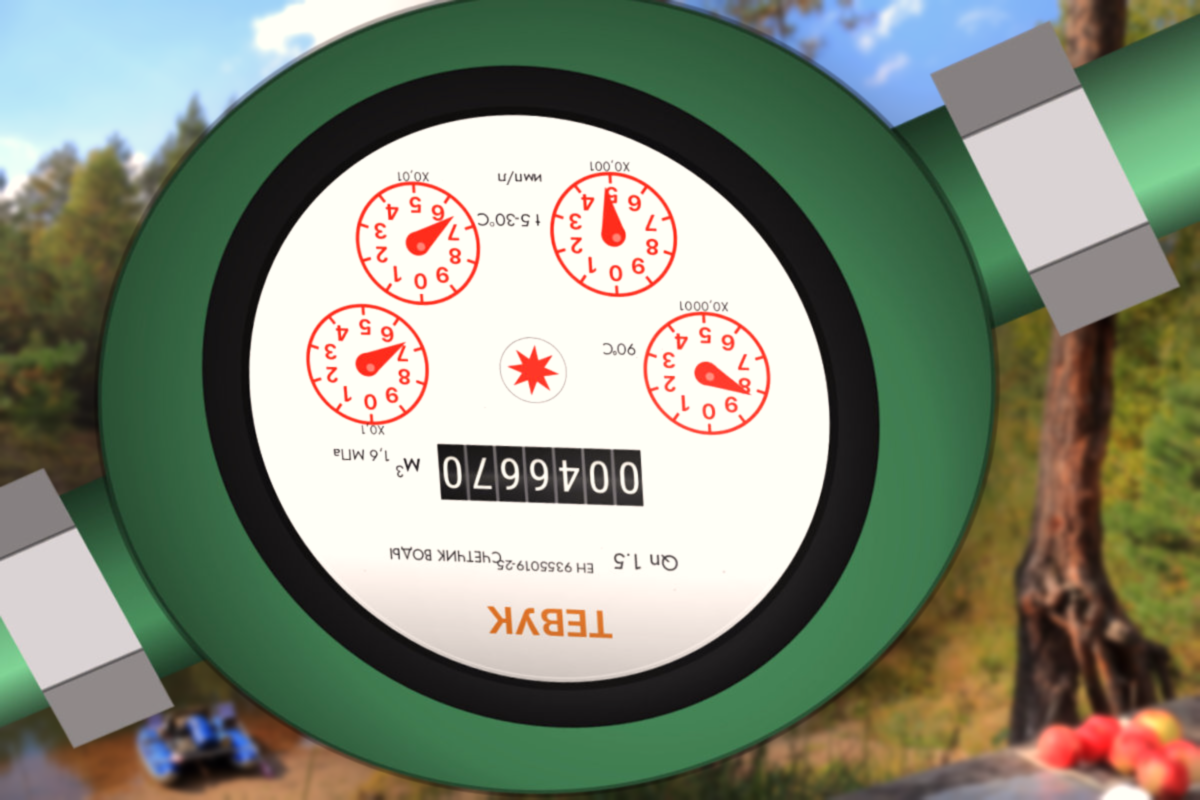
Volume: 46670.6648 m³
